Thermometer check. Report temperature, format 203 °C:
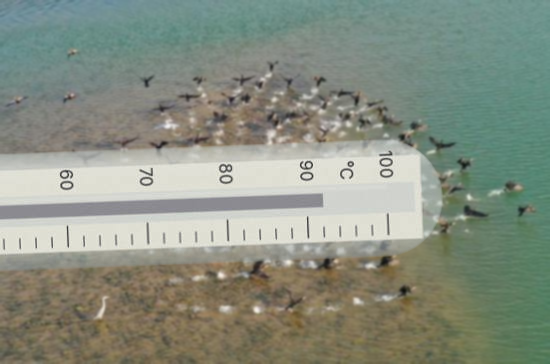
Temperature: 92 °C
